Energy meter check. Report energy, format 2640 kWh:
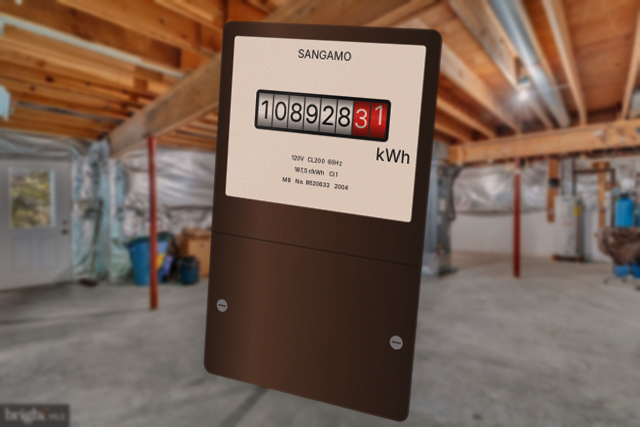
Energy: 108928.31 kWh
